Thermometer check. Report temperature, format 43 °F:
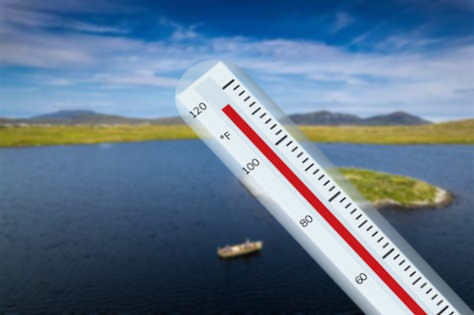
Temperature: 116 °F
